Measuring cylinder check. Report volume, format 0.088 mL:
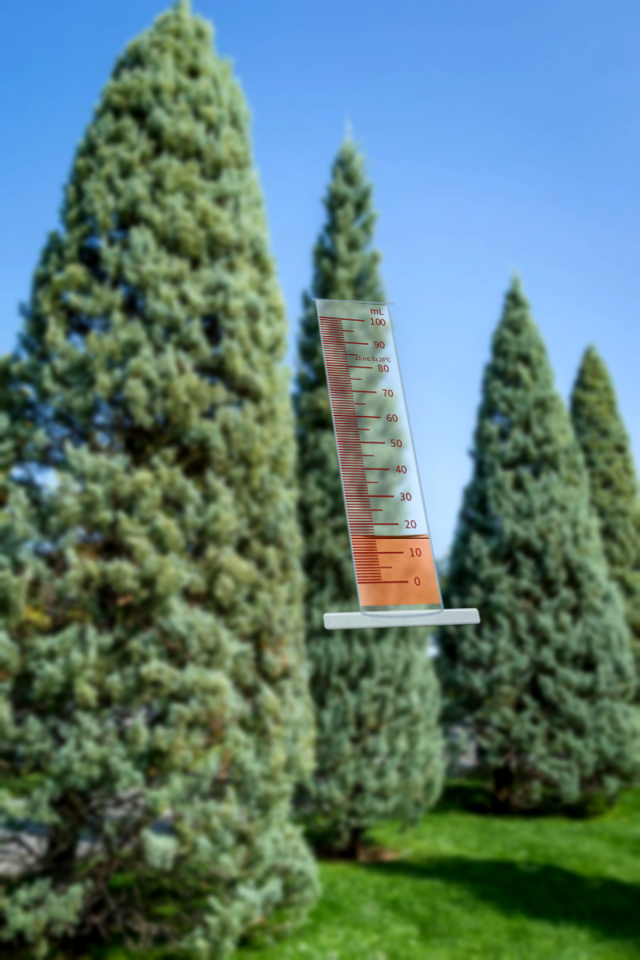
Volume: 15 mL
